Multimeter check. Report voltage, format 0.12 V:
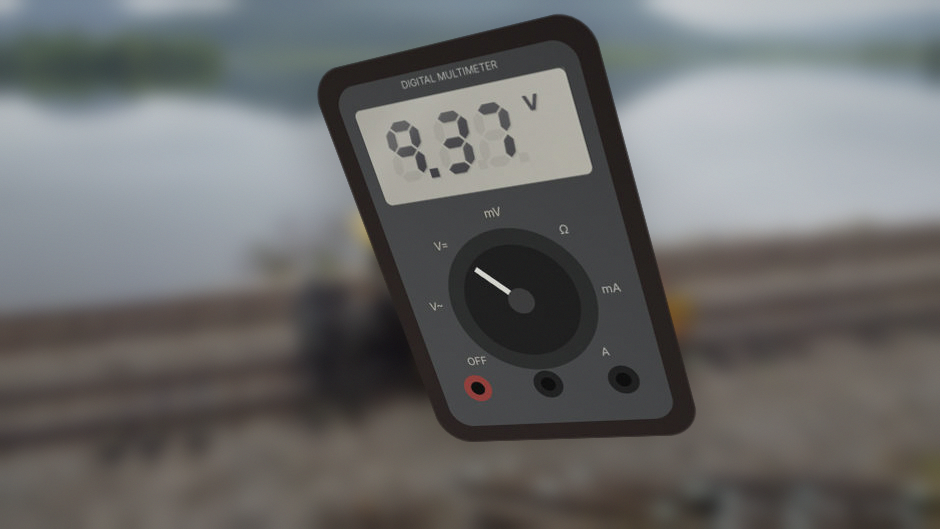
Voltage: 9.37 V
